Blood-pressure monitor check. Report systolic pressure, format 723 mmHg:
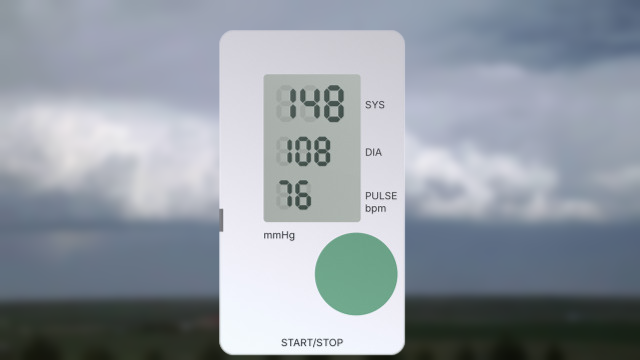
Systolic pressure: 148 mmHg
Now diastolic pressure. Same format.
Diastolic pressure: 108 mmHg
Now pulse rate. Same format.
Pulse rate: 76 bpm
